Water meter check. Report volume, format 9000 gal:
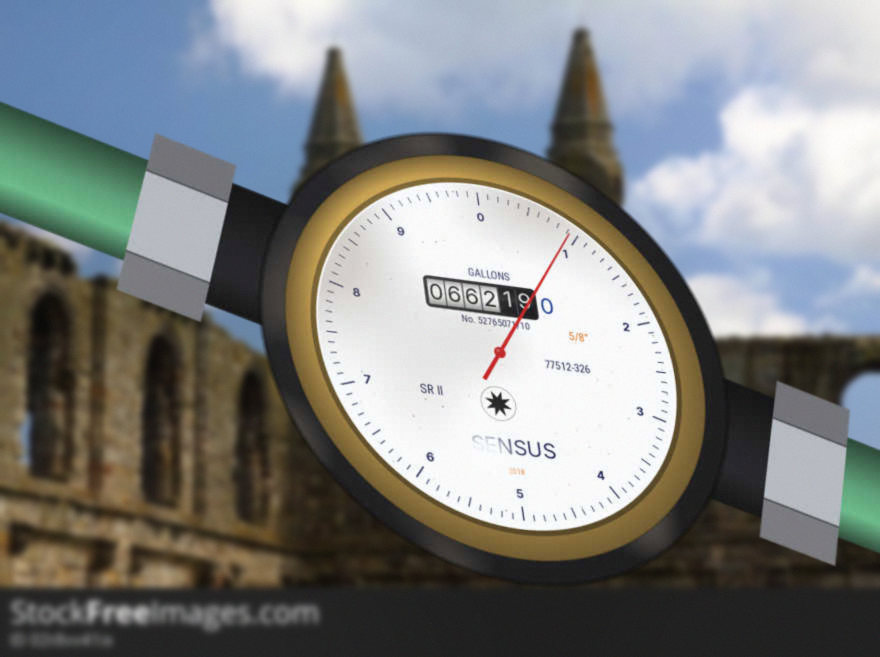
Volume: 662190.9 gal
